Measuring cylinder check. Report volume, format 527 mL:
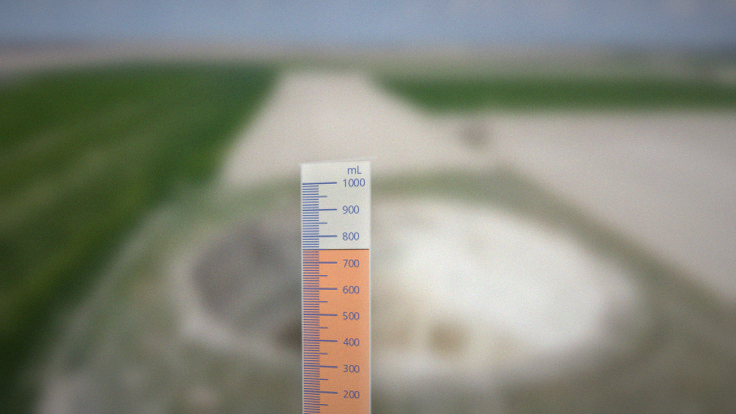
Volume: 750 mL
